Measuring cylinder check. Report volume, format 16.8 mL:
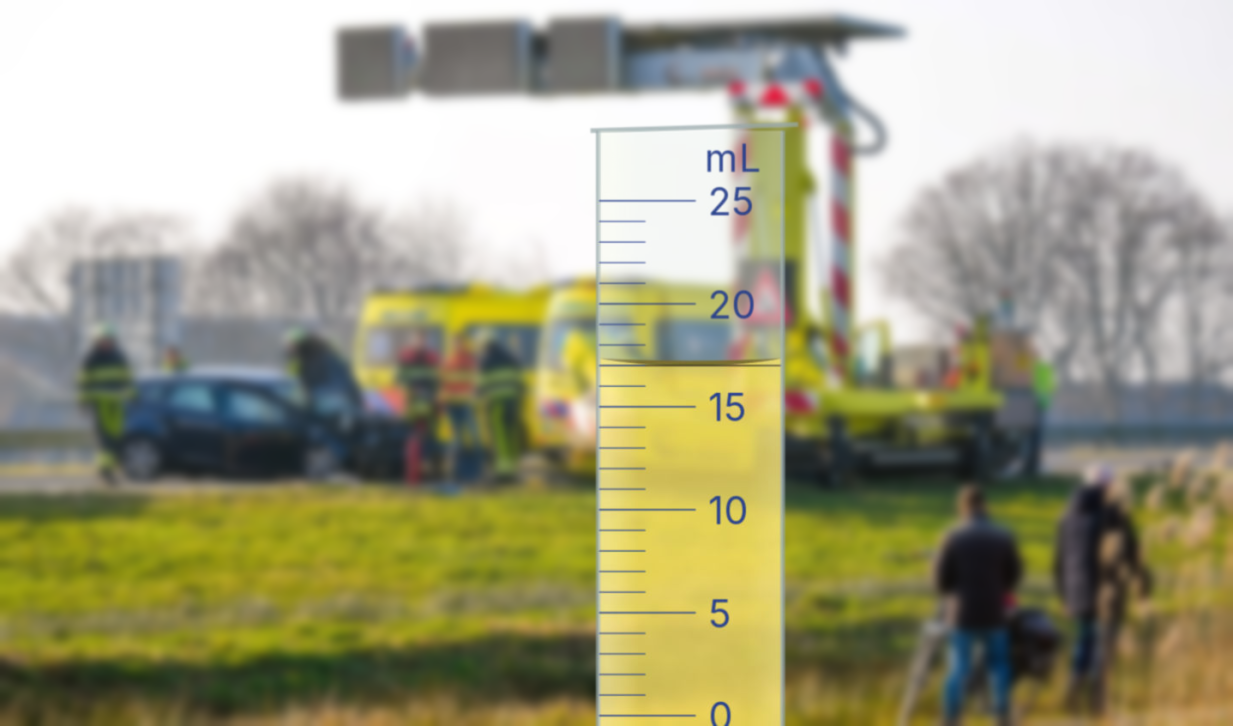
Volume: 17 mL
